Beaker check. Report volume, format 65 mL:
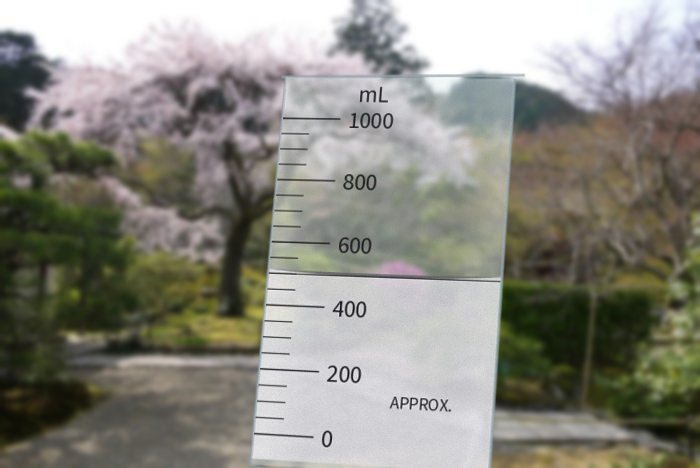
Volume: 500 mL
